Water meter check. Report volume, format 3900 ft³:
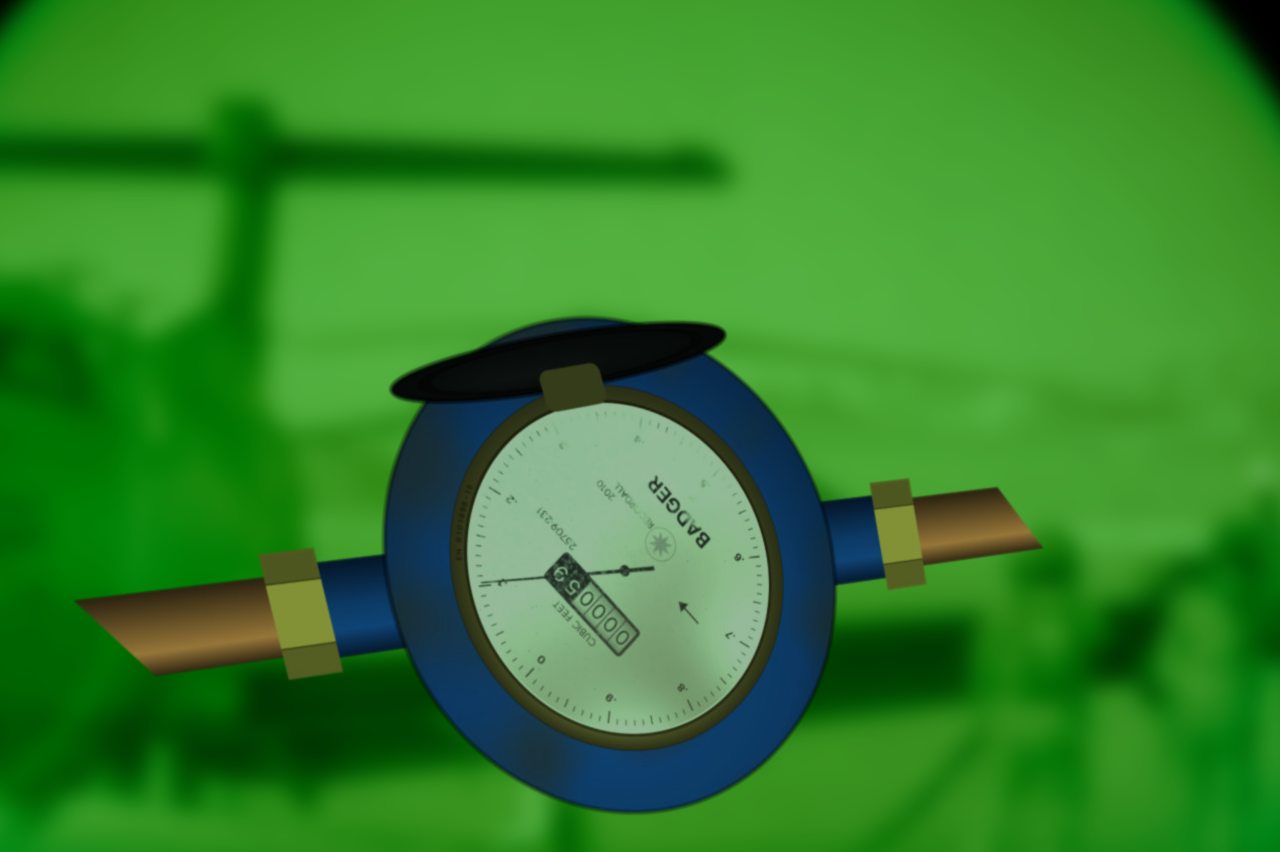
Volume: 59.10 ft³
